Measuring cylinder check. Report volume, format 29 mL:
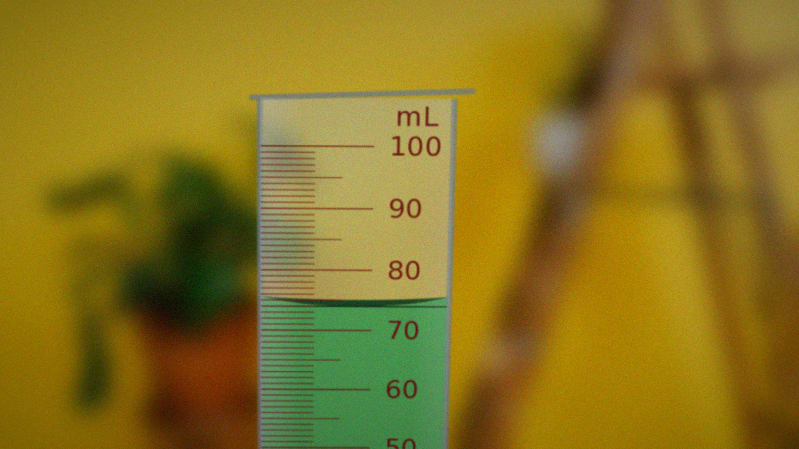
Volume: 74 mL
